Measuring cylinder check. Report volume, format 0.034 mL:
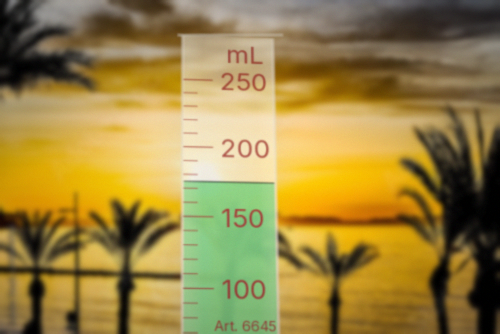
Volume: 175 mL
